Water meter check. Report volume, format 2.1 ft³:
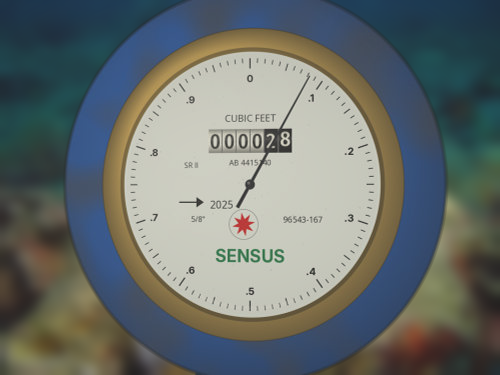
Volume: 28.08 ft³
